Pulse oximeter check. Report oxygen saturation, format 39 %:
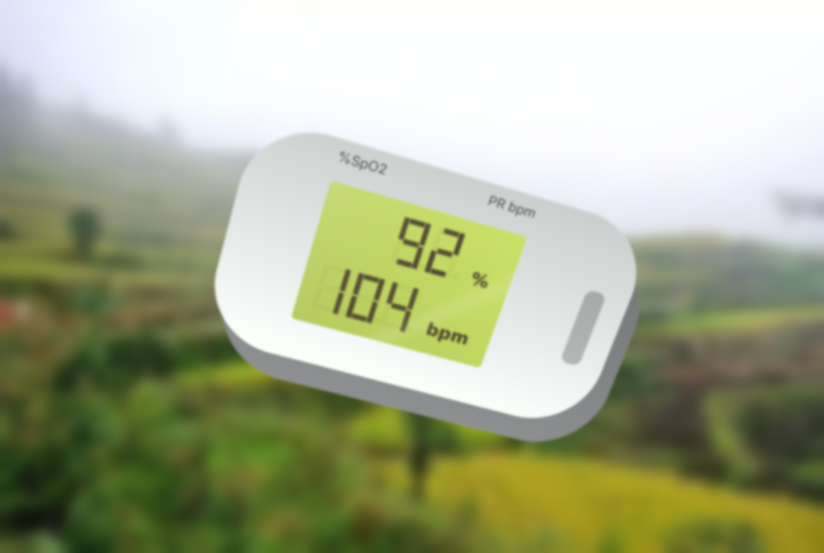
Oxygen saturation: 92 %
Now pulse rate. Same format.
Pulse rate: 104 bpm
